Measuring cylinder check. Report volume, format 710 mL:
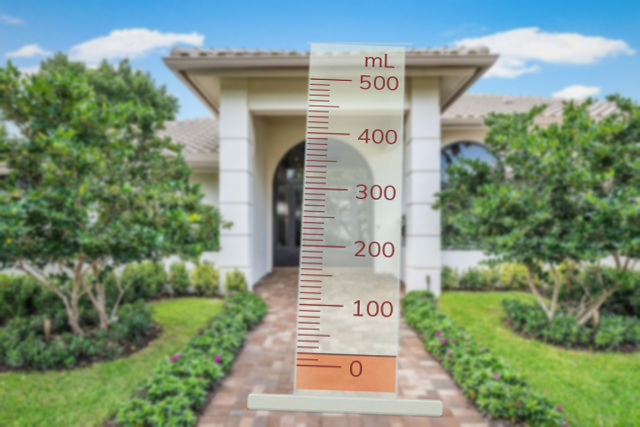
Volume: 20 mL
